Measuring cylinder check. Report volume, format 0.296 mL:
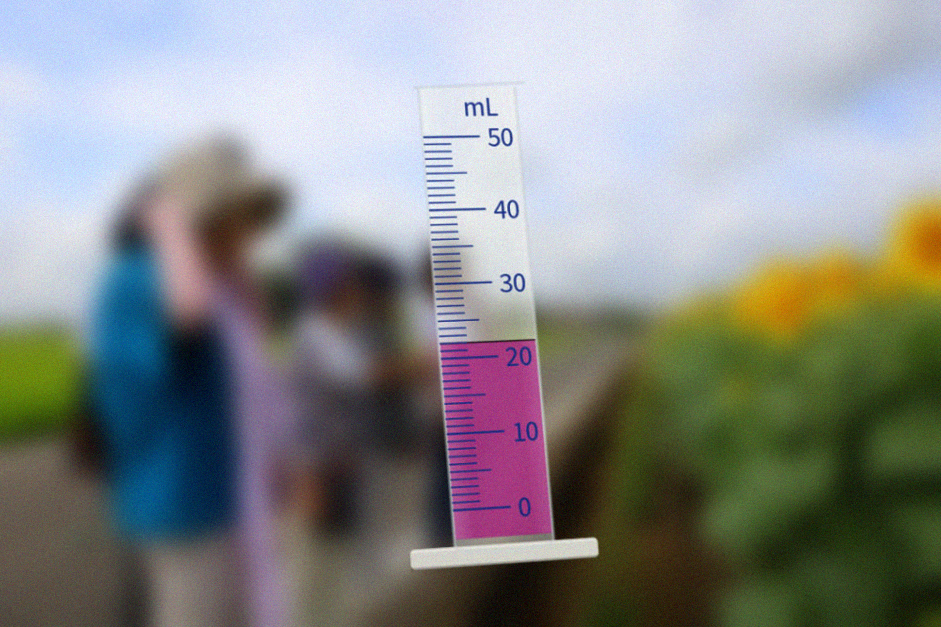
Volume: 22 mL
